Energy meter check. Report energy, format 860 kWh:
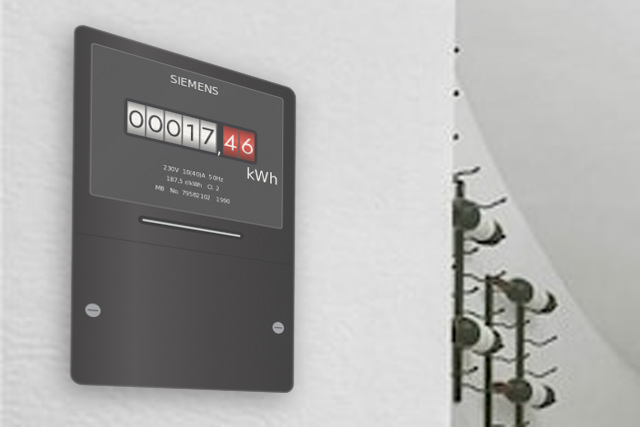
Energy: 17.46 kWh
